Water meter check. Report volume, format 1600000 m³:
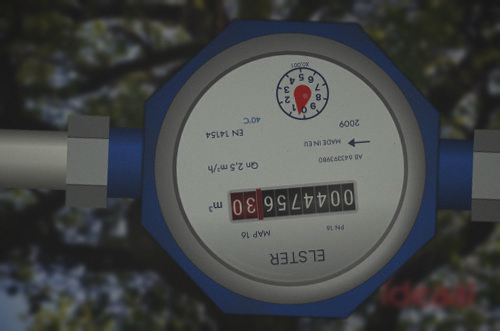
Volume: 44756.300 m³
